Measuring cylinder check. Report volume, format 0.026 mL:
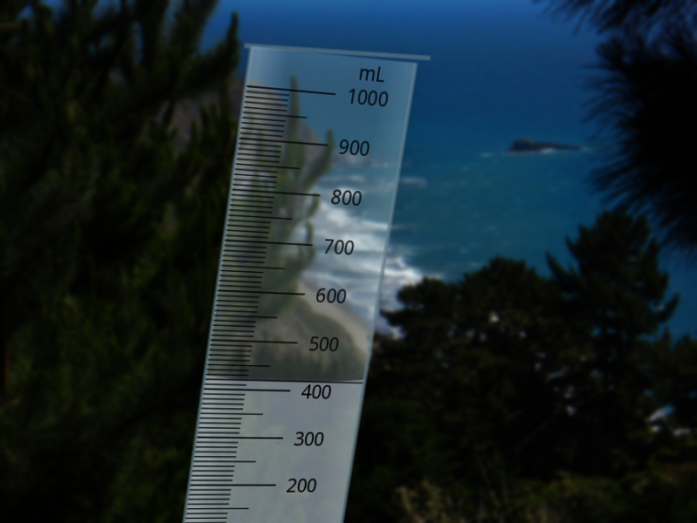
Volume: 420 mL
